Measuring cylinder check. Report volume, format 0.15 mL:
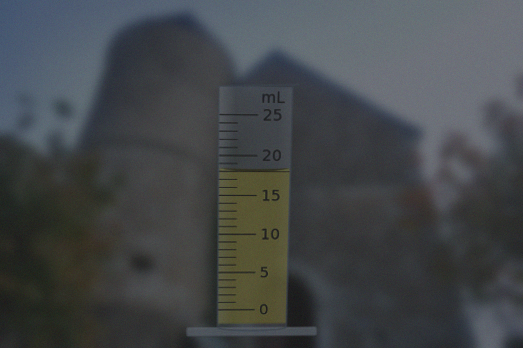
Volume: 18 mL
